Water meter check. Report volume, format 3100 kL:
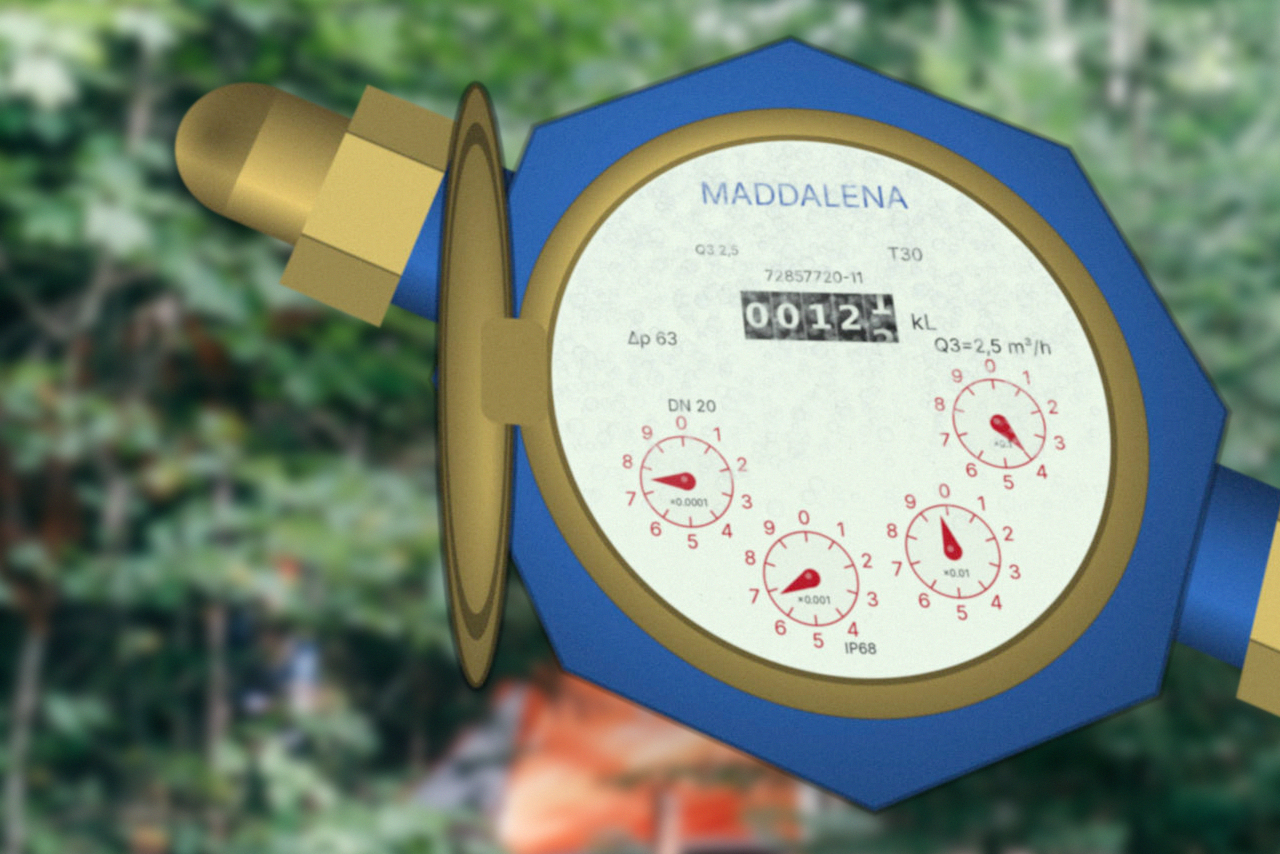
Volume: 121.3967 kL
